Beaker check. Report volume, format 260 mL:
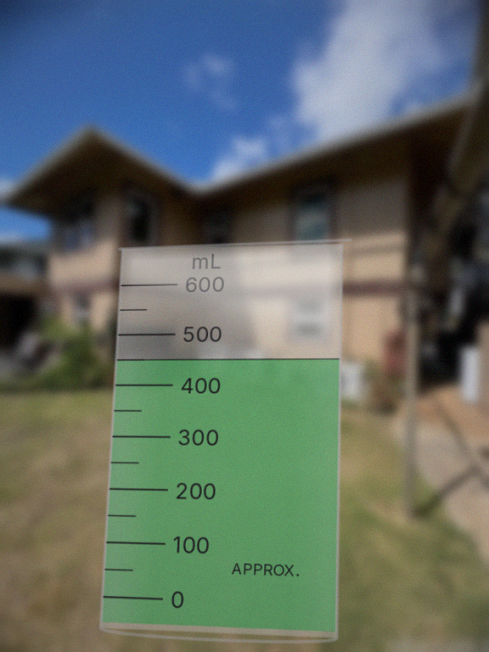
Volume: 450 mL
